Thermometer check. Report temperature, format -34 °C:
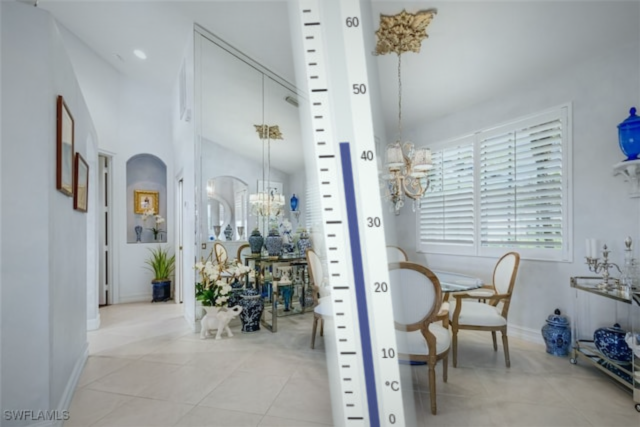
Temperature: 42 °C
